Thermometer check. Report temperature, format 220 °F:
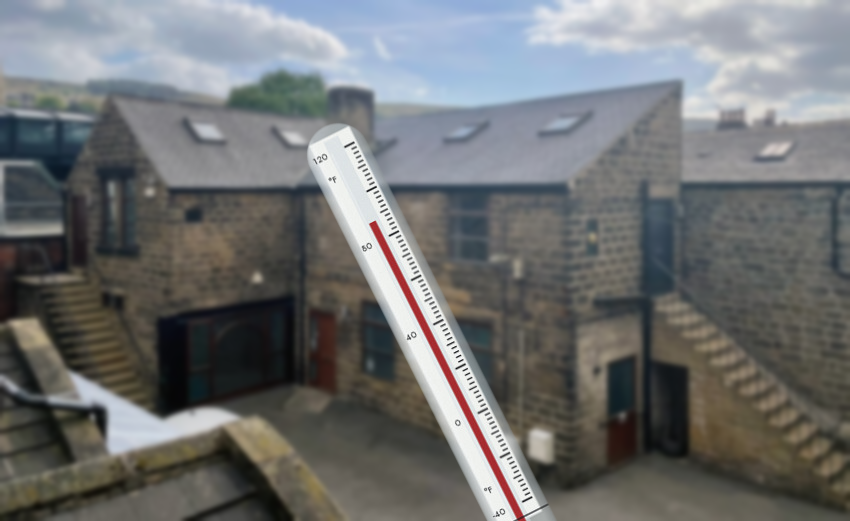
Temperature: 88 °F
